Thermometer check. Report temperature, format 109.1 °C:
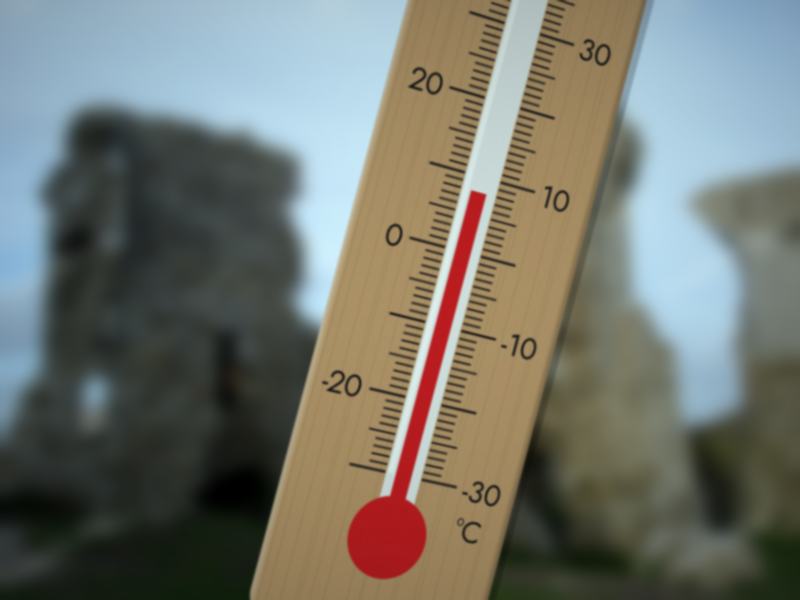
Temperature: 8 °C
